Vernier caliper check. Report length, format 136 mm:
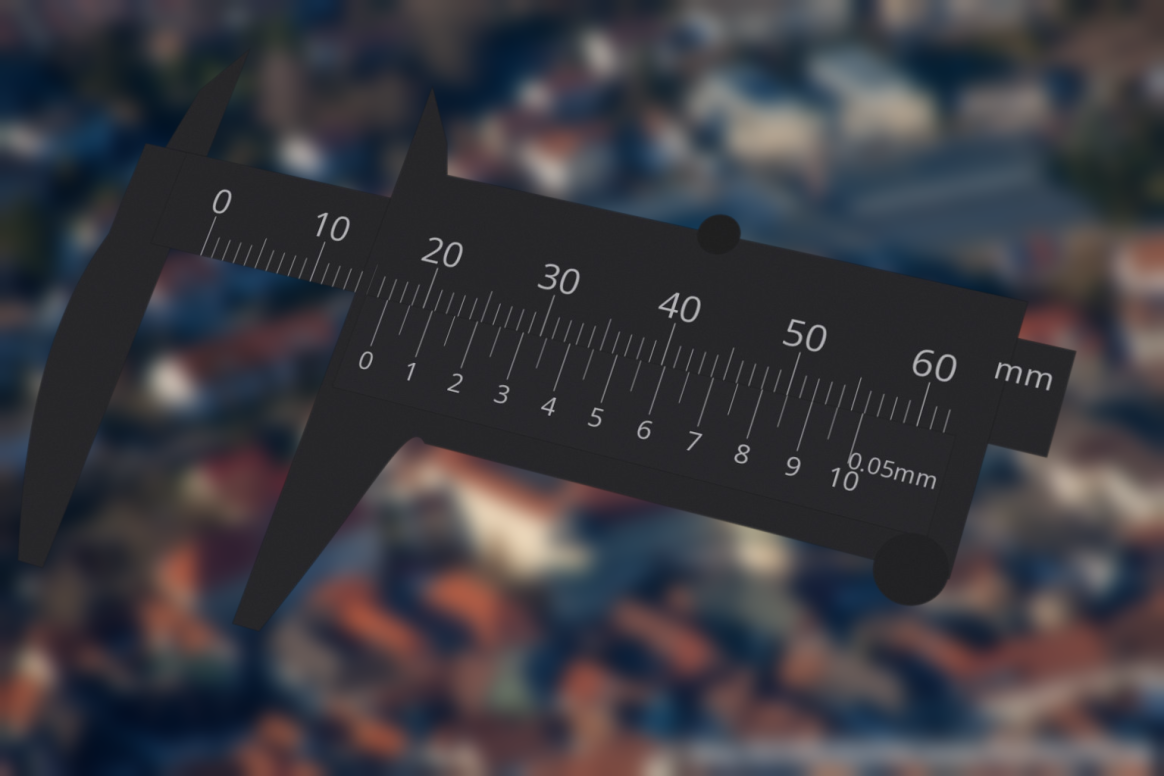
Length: 16.9 mm
